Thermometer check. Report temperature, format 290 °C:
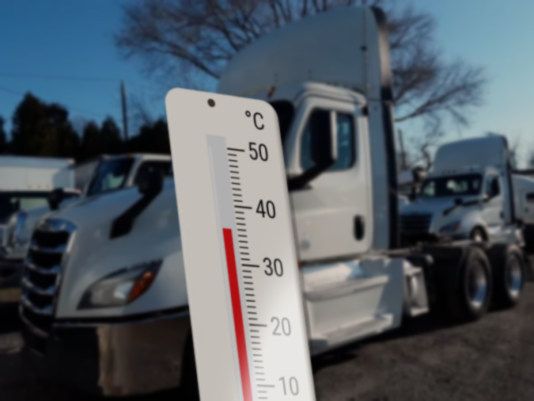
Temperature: 36 °C
